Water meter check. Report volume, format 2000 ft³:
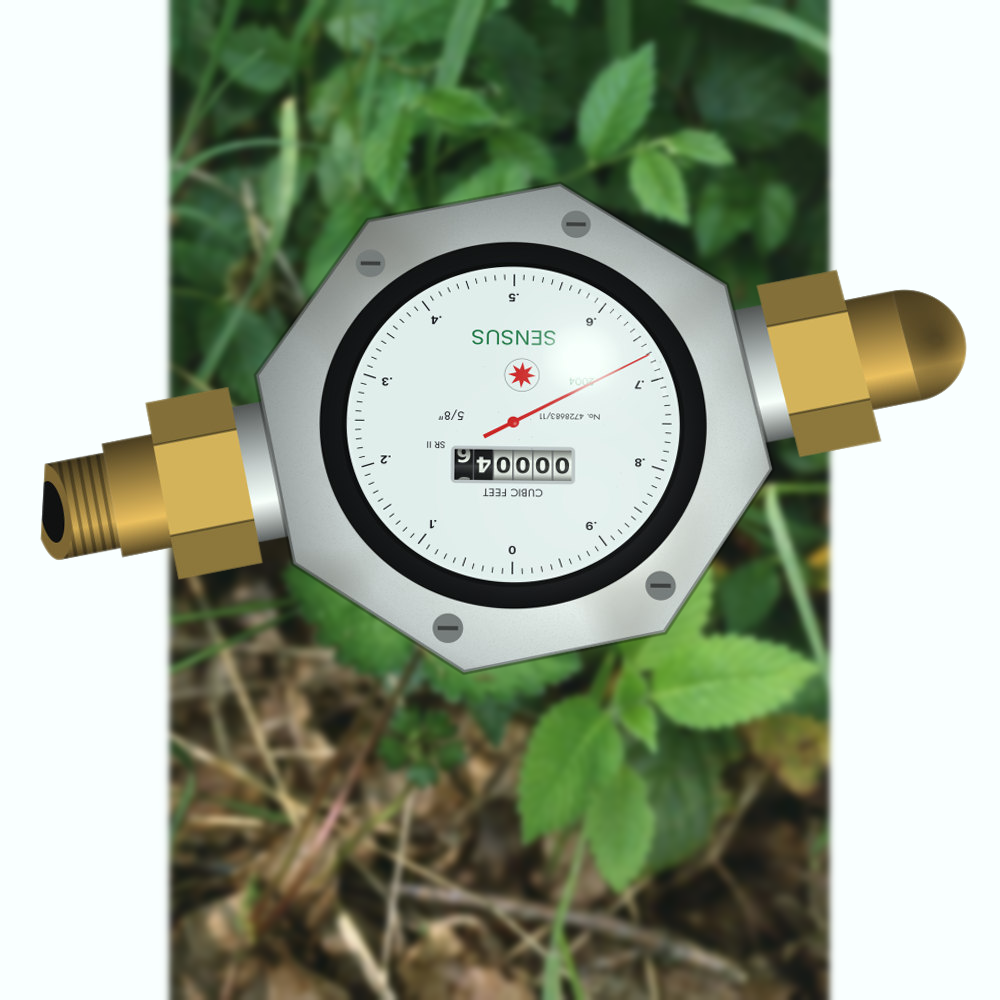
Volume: 45.67 ft³
